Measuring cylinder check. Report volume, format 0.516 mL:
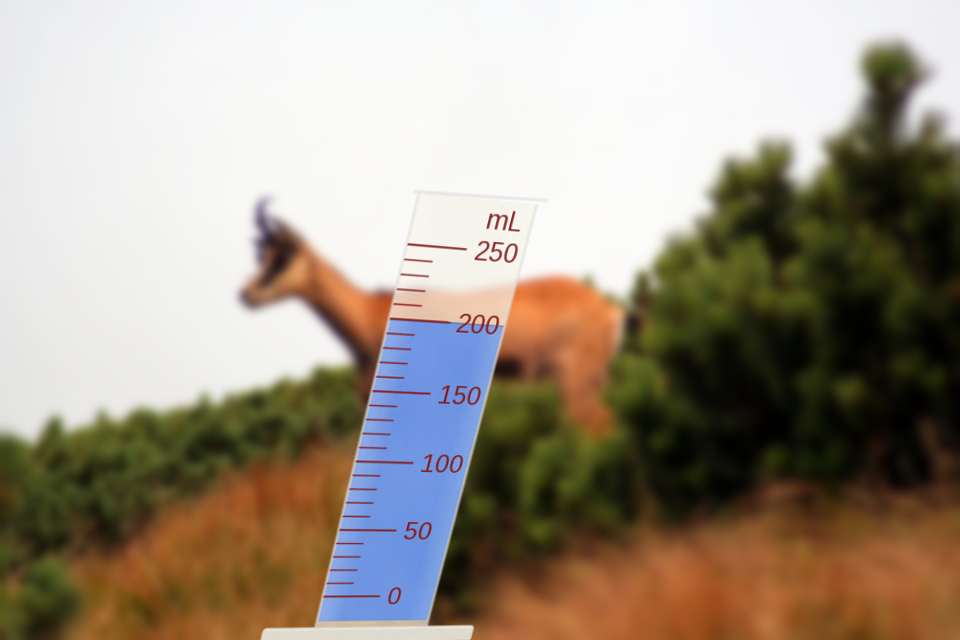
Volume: 200 mL
